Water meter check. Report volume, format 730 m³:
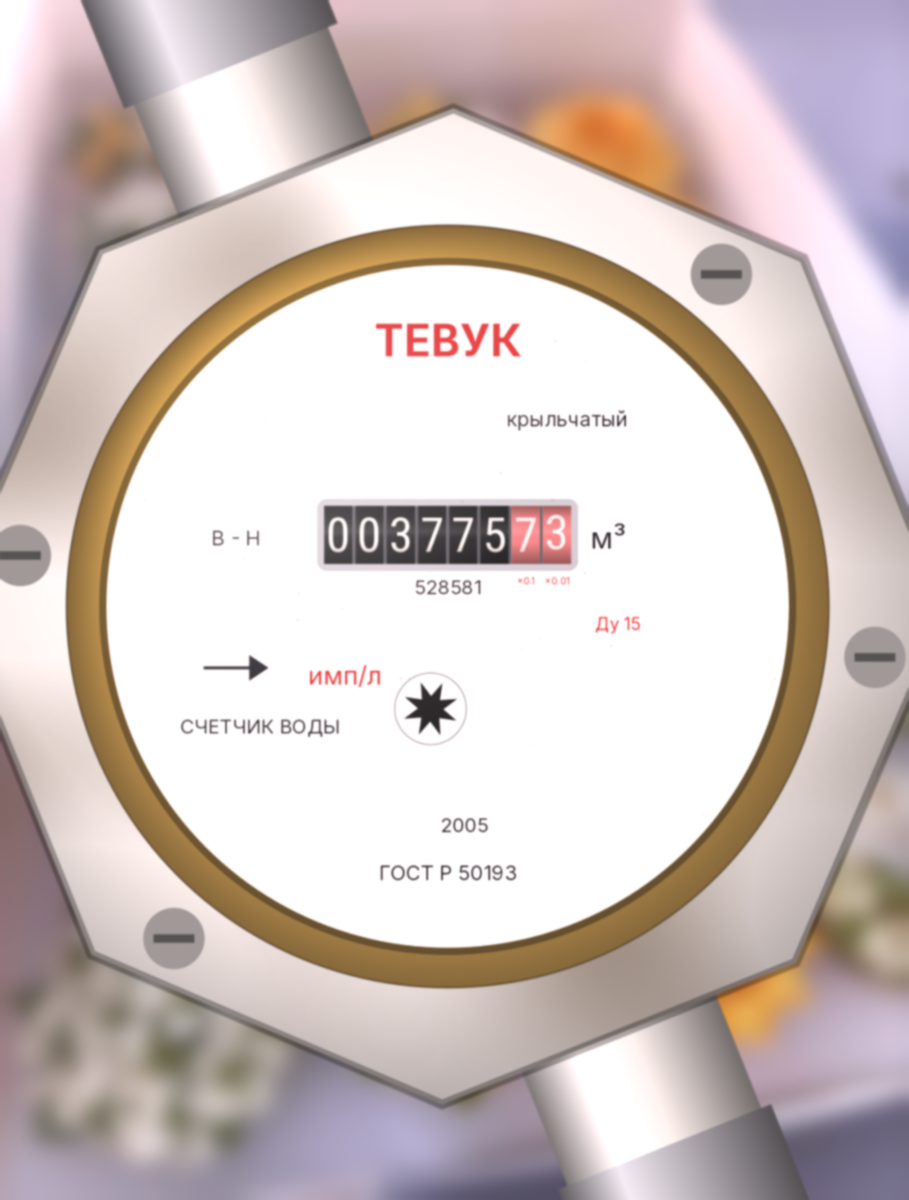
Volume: 3775.73 m³
